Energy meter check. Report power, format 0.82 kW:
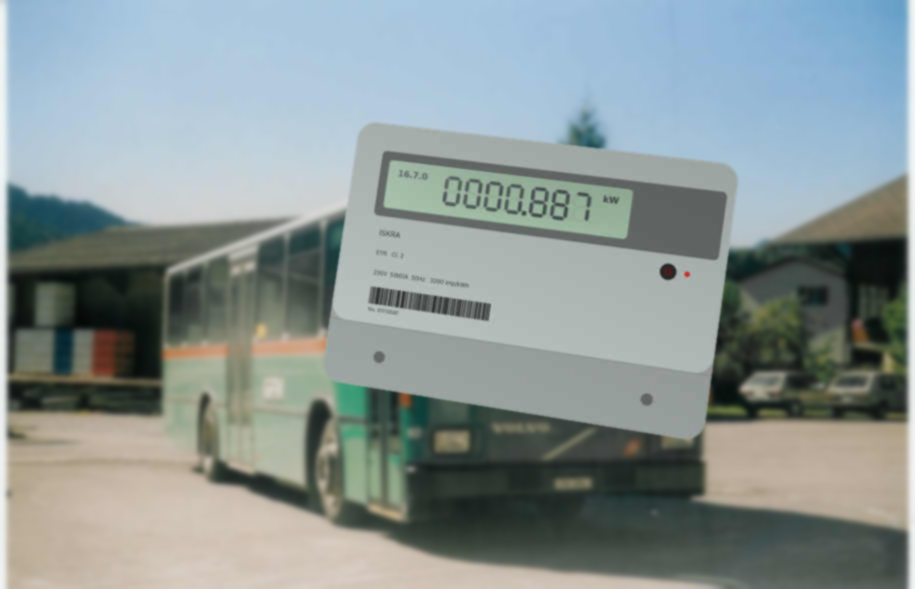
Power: 0.887 kW
